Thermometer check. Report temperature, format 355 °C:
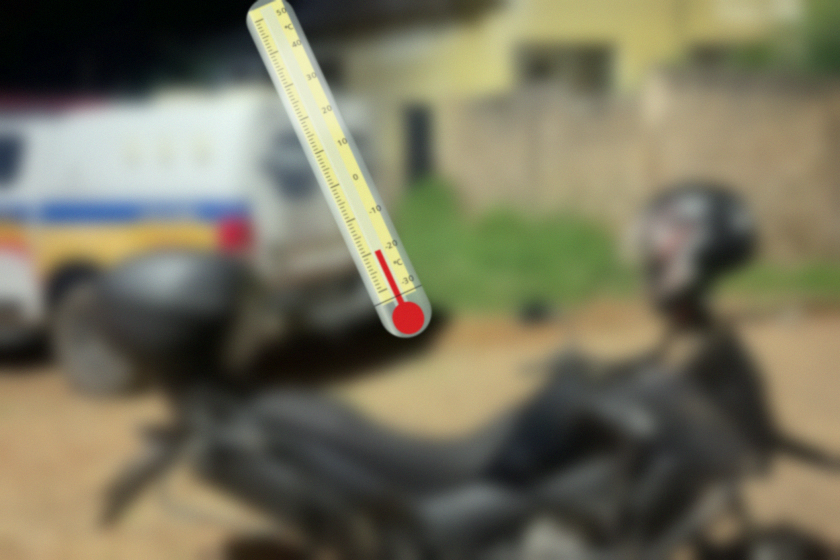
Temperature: -20 °C
